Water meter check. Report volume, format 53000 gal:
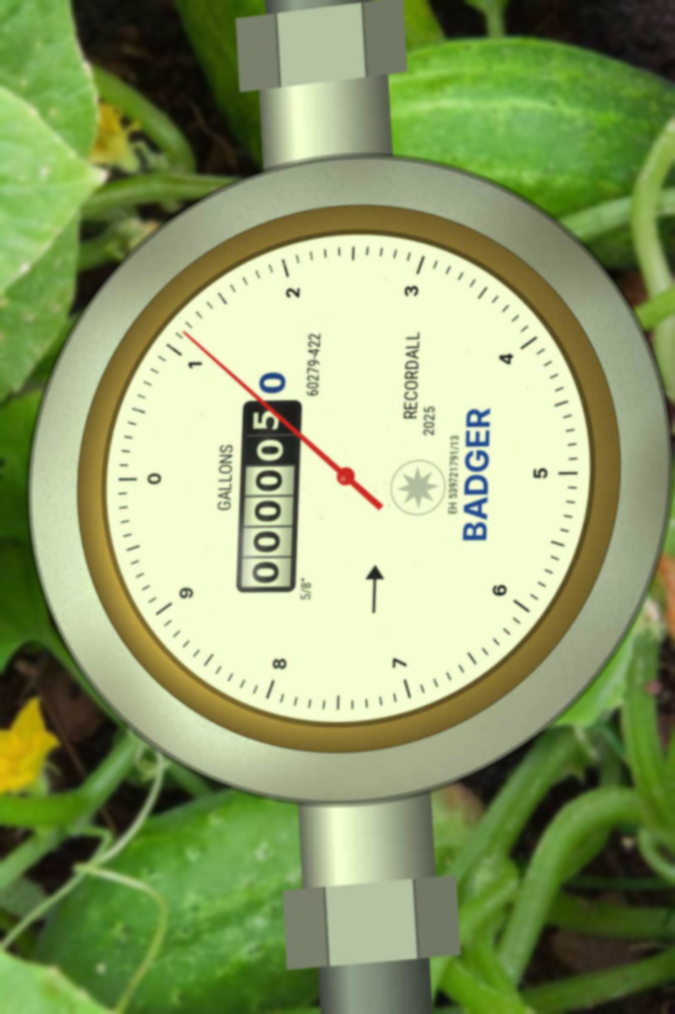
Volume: 51.1 gal
